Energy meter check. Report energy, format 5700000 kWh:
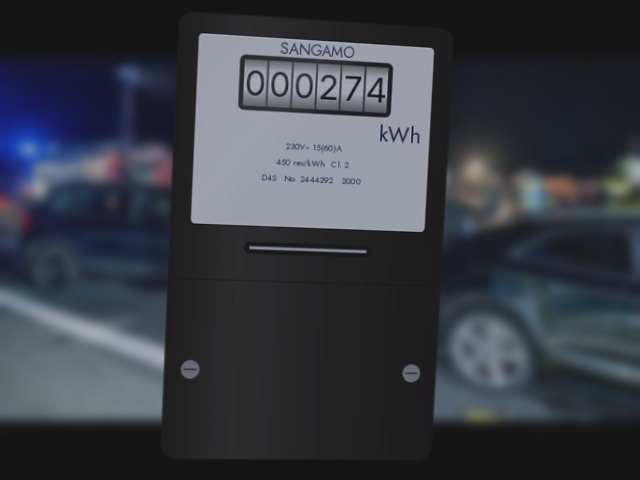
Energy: 274 kWh
